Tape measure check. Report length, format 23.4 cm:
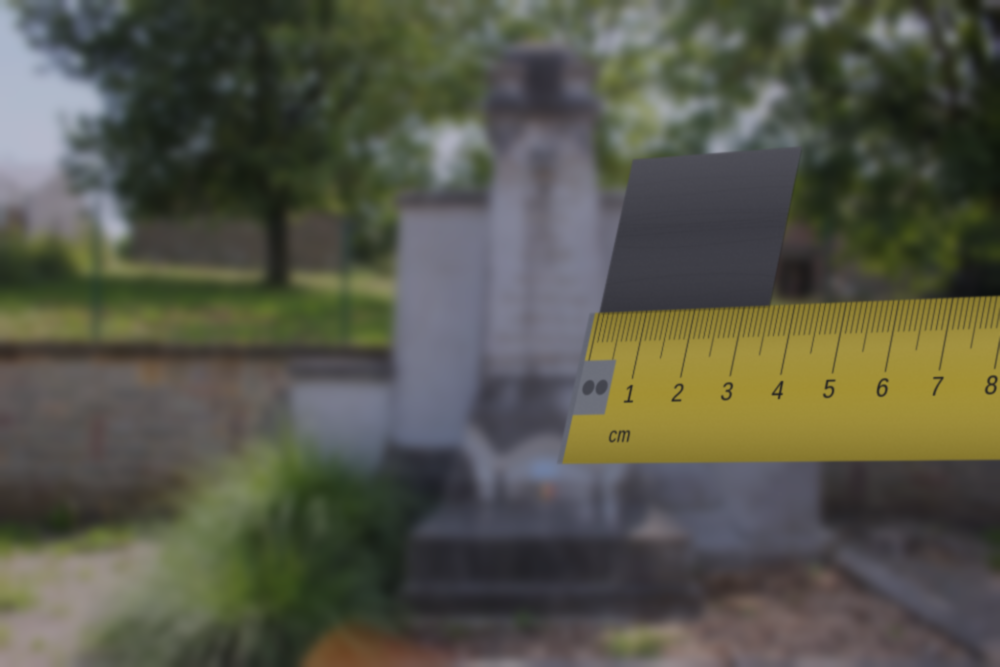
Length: 3.5 cm
